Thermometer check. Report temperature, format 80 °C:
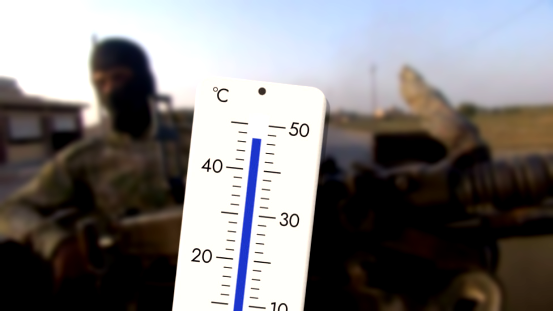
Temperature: 47 °C
